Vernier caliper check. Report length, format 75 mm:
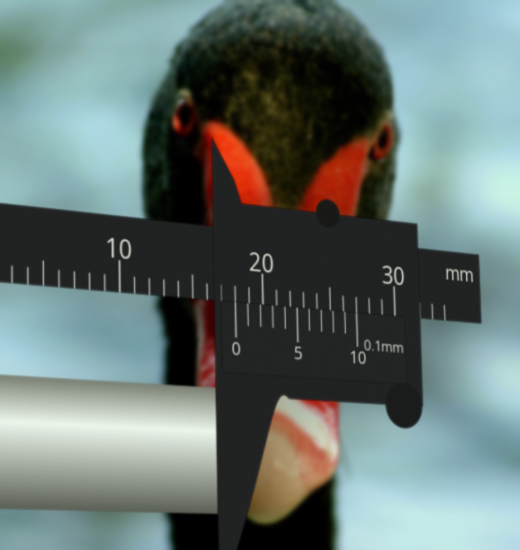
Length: 18.0 mm
